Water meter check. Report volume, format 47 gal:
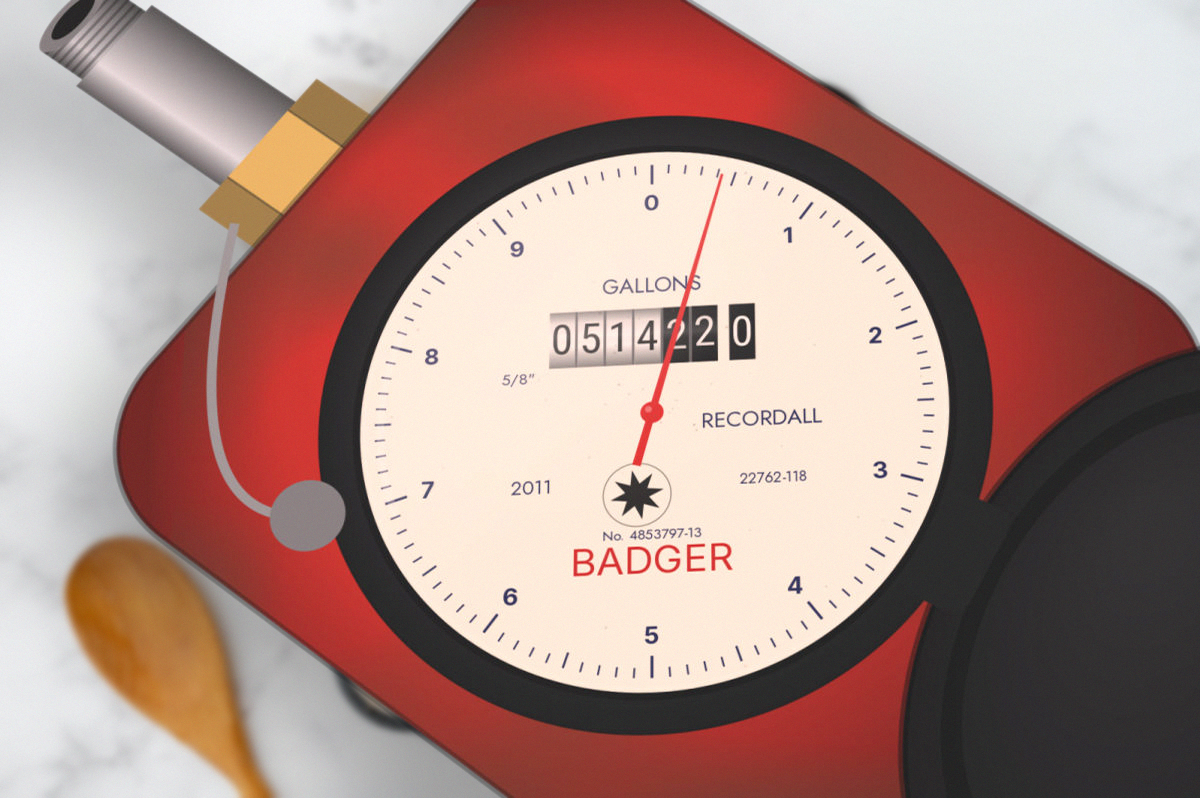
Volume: 514220.4 gal
